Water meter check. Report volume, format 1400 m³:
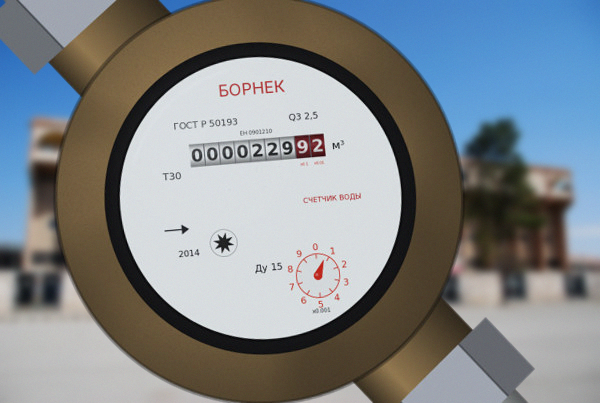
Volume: 229.920 m³
